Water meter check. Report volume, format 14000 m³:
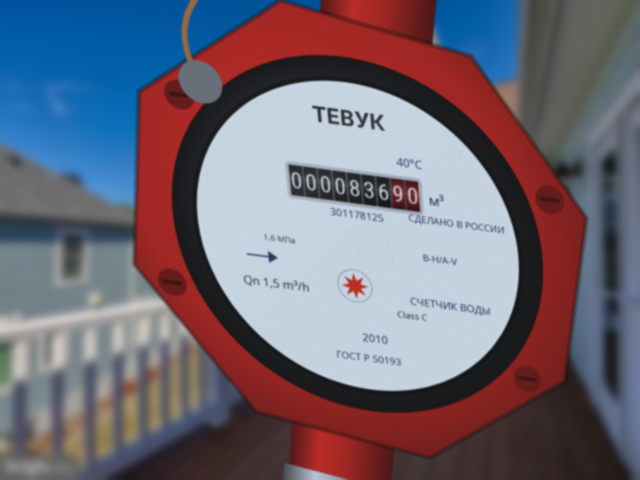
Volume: 836.90 m³
